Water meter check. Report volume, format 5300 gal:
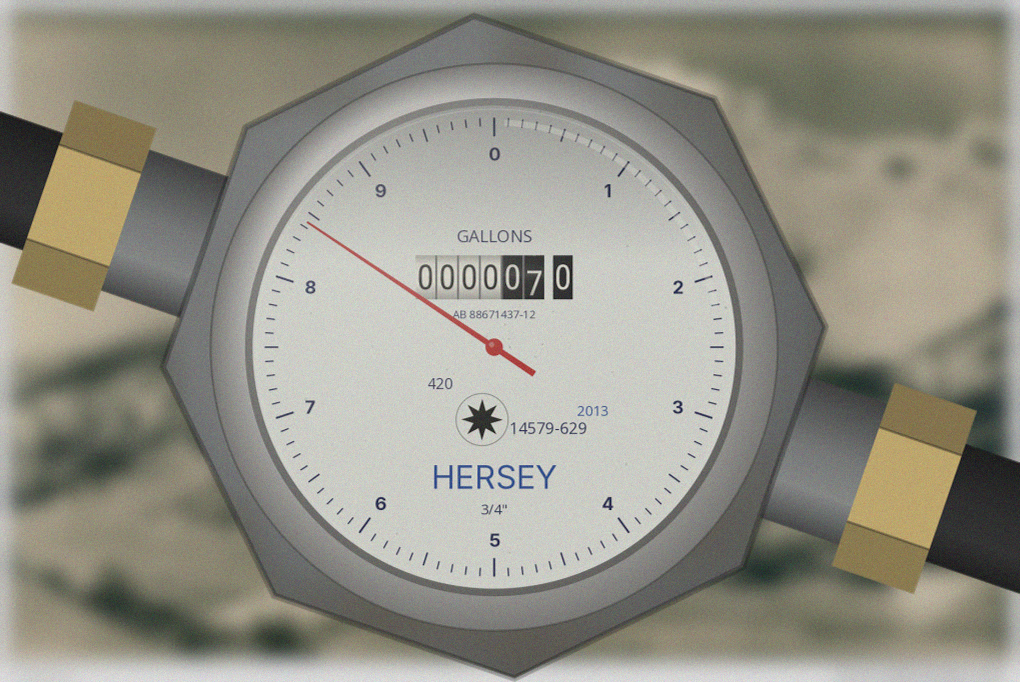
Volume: 68.4 gal
